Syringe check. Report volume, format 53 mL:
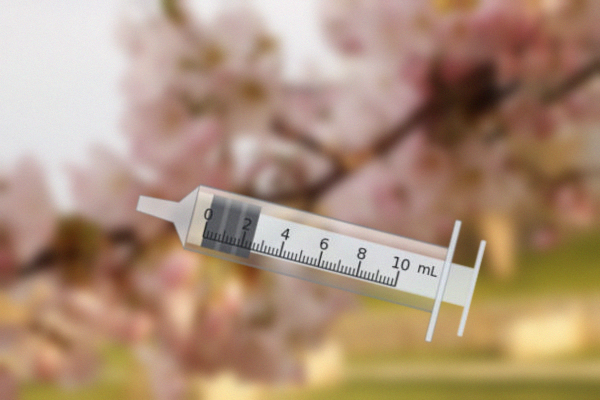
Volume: 0 mL
